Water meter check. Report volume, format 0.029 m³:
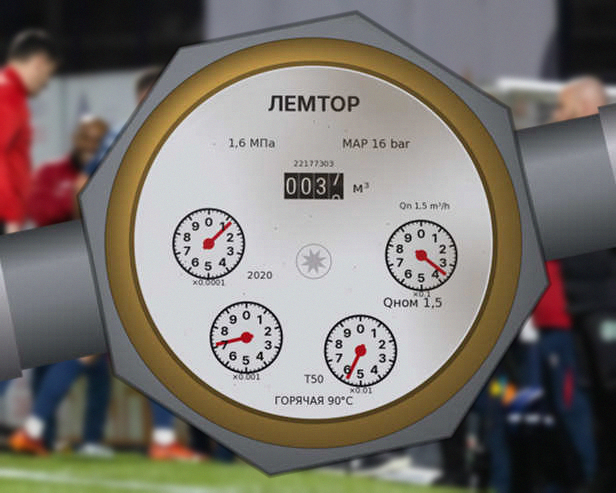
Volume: 37.3571 m³
